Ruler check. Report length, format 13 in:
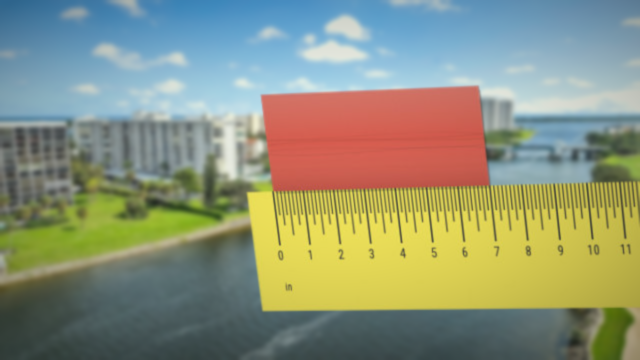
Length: 7 in
